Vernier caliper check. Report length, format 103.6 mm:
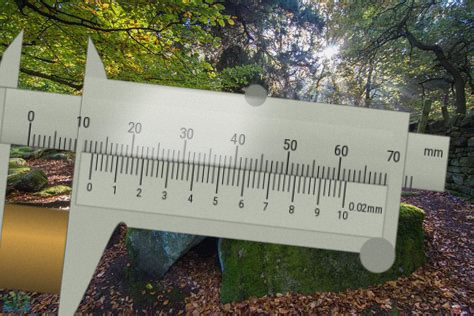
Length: 12.5 mm
